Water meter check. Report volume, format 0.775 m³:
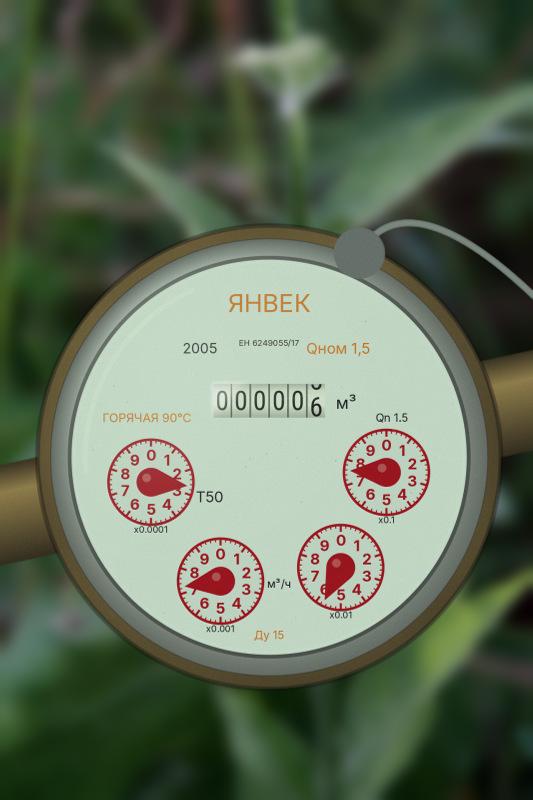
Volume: 5.7572 m³
